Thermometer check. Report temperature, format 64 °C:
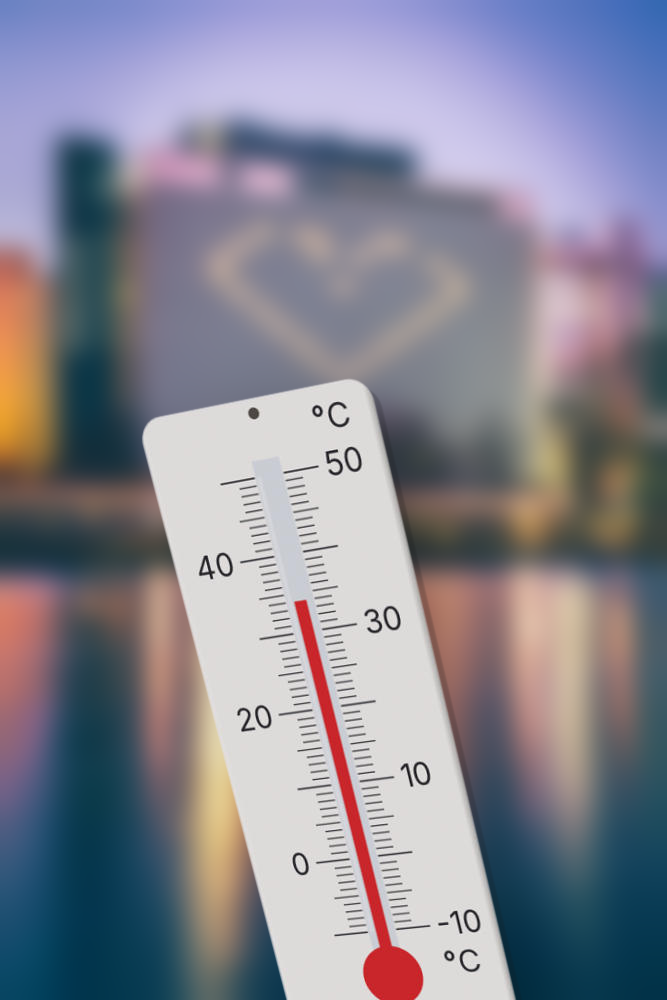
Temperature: 34 °C
